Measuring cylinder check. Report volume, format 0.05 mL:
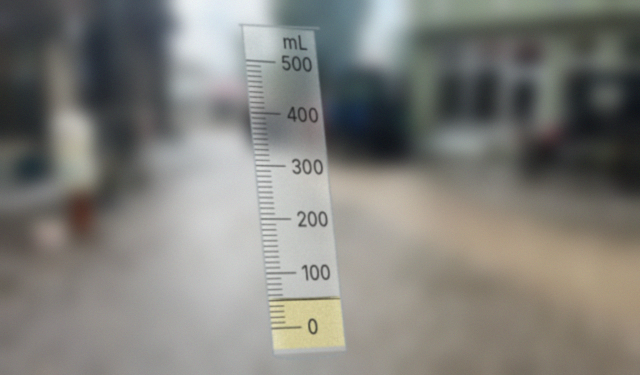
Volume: 50 mL
